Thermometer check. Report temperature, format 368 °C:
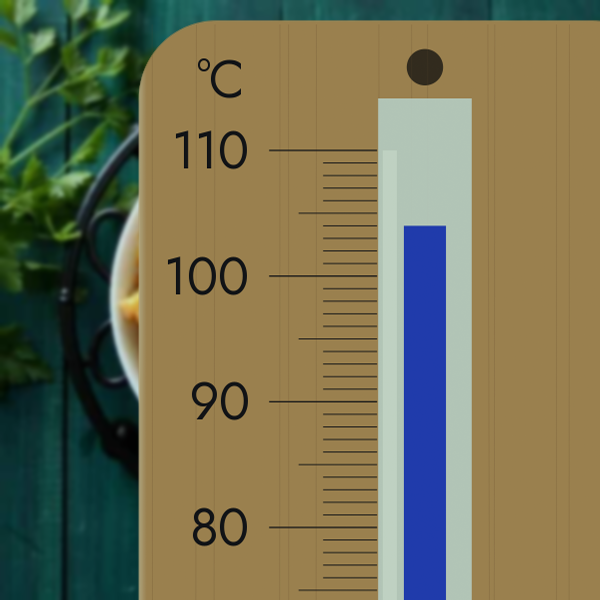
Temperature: 104 °C
